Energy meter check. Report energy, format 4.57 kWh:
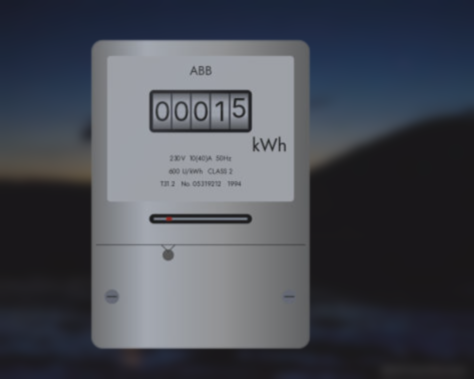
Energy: 15 kWh
